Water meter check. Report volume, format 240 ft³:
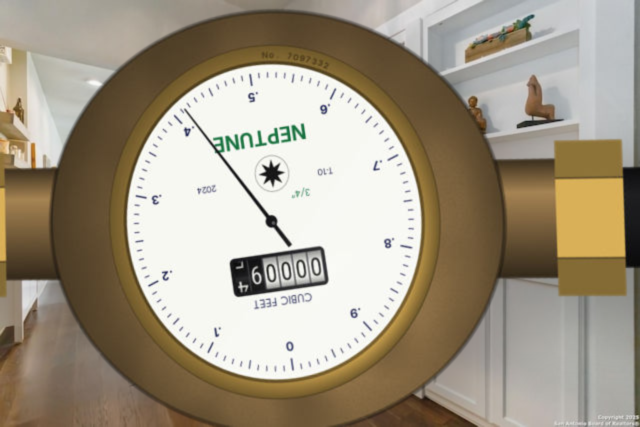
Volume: 94.41 ft³
